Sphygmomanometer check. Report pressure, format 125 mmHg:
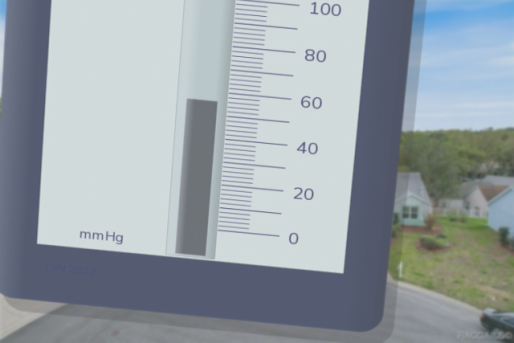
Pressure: 56 mmHg
